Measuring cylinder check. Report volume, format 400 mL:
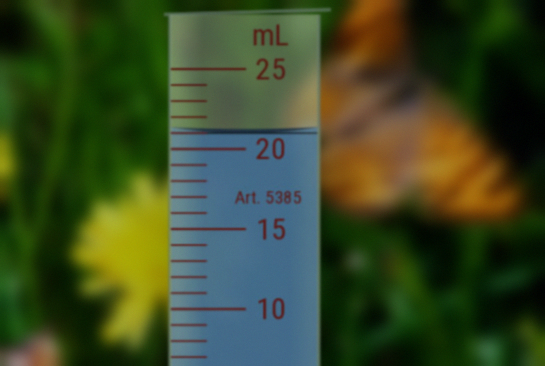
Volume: 21 mL
